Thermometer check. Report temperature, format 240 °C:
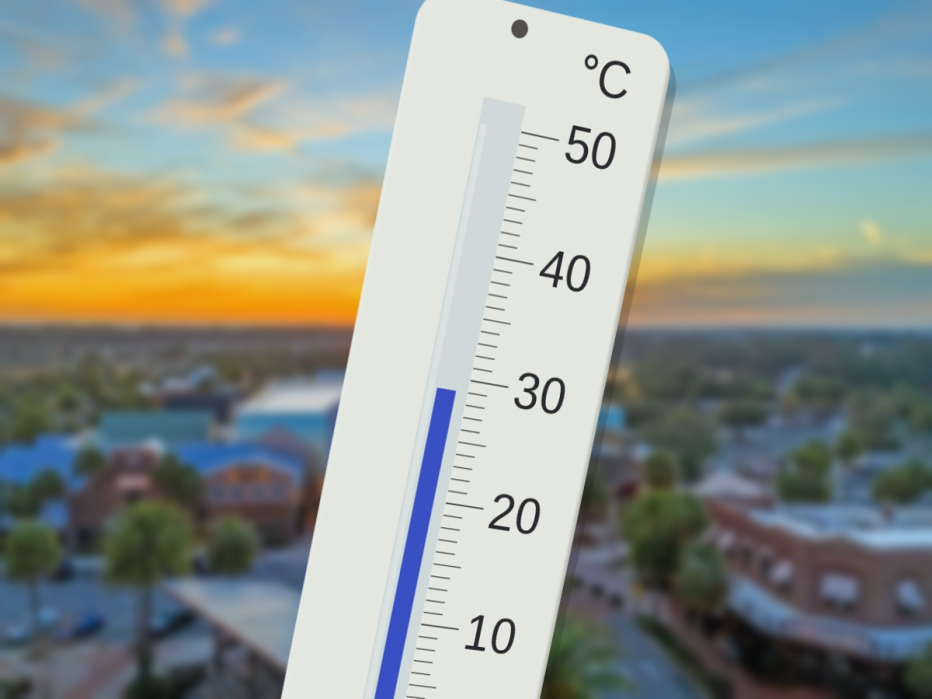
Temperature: 29 °C
